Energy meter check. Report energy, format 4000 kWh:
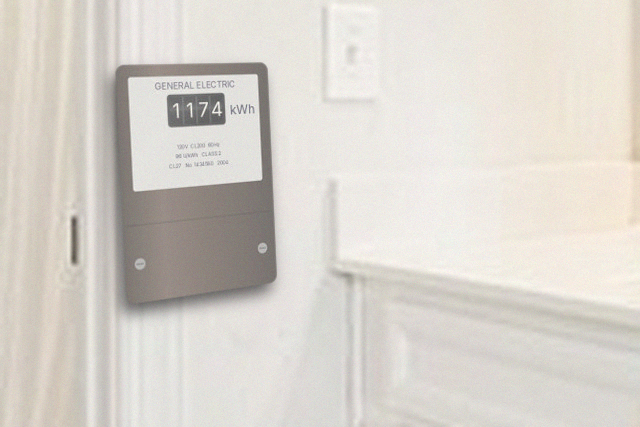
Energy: 1174 kWh
